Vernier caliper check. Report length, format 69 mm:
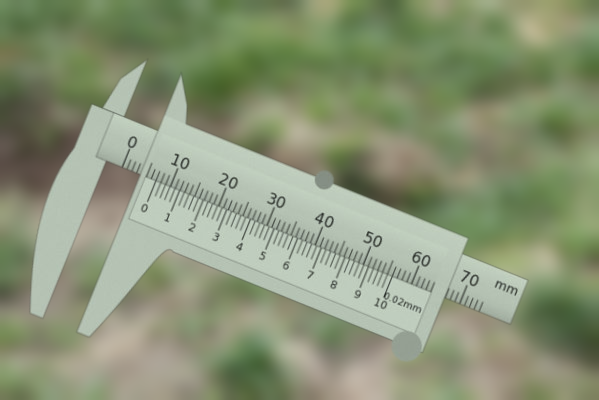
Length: 7.0 mm
